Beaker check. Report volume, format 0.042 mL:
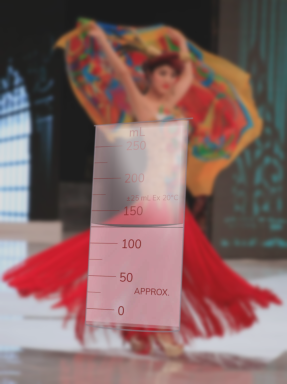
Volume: 125 mL
